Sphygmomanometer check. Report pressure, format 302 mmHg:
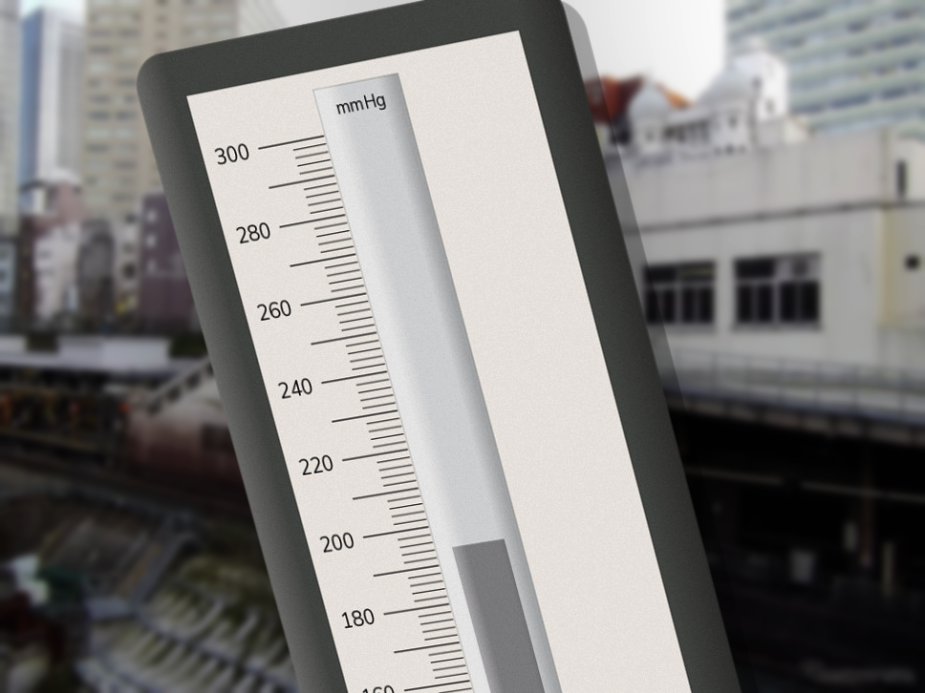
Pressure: 194 mmHg
